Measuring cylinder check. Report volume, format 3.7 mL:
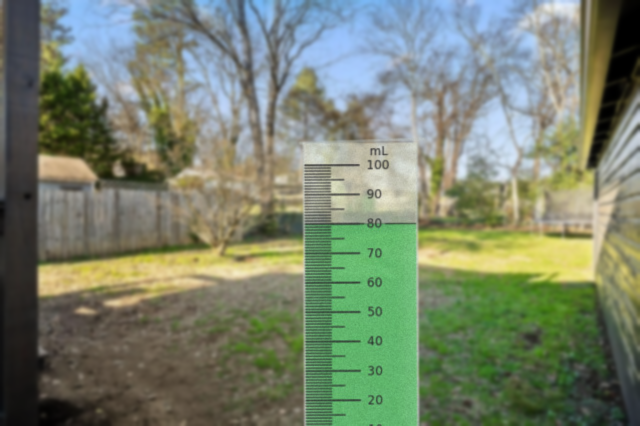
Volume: 80 mL
